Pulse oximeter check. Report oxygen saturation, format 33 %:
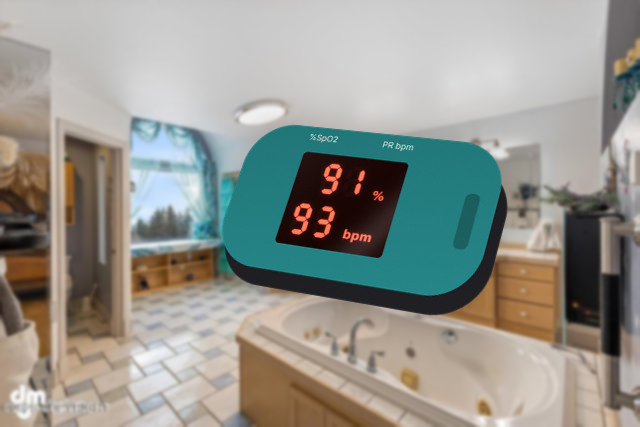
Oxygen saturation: 91 %
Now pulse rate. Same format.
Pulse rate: 93 bpm
